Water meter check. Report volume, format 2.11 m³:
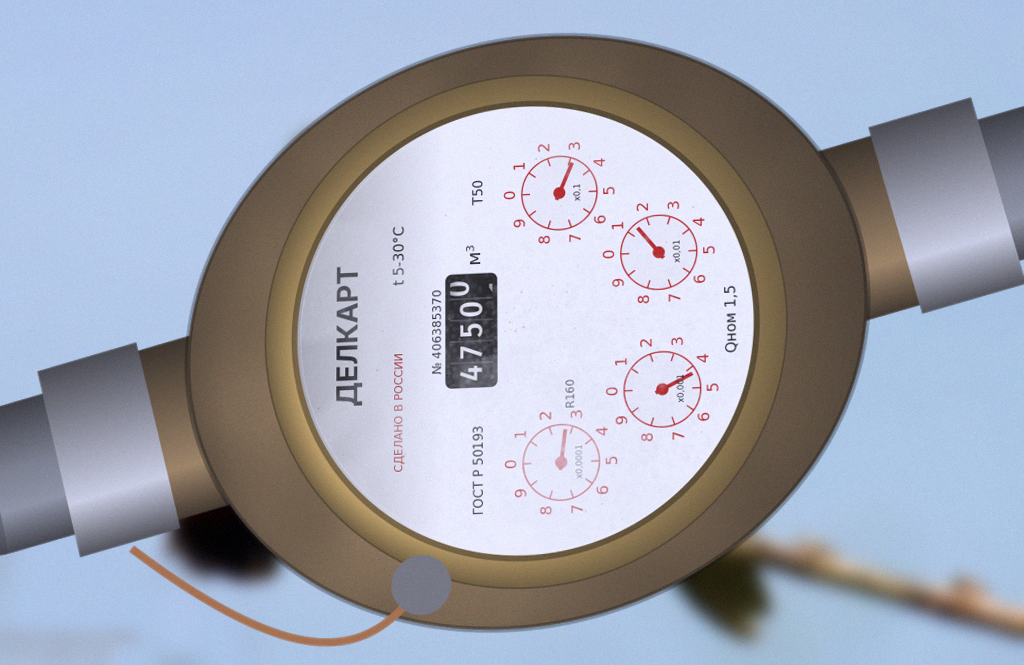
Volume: 47500.3142 m³
